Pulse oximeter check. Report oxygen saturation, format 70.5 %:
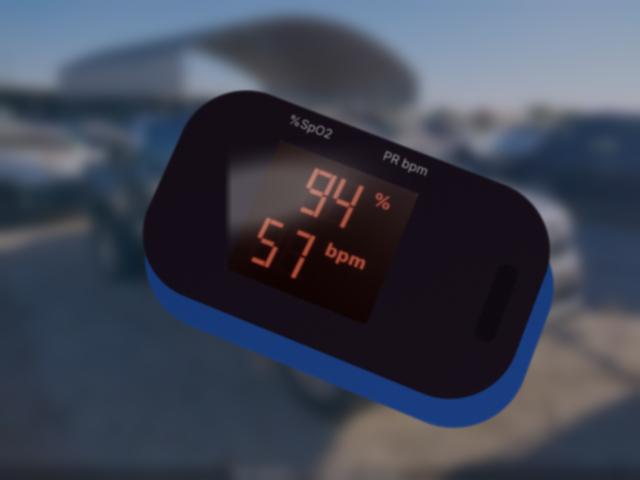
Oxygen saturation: 94 %
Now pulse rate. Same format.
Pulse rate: 57 bpm
